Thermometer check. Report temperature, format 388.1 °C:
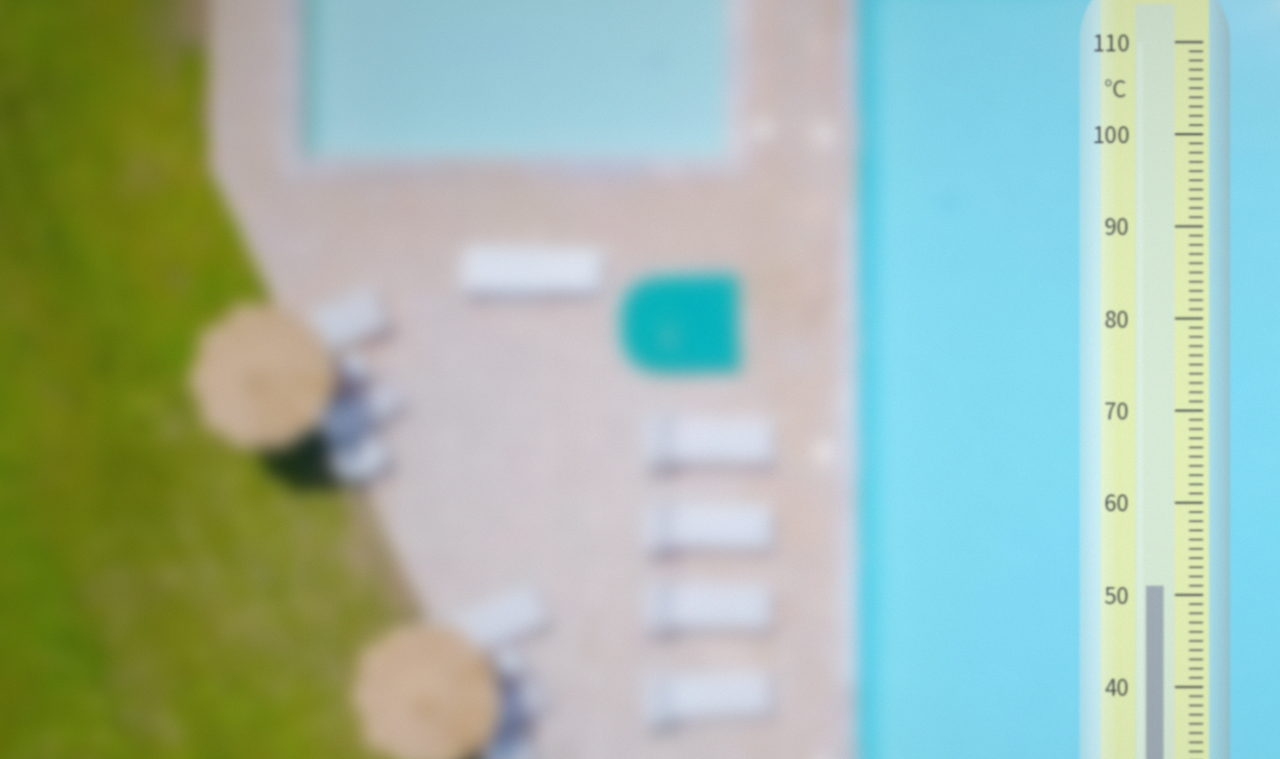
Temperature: 51 °C
